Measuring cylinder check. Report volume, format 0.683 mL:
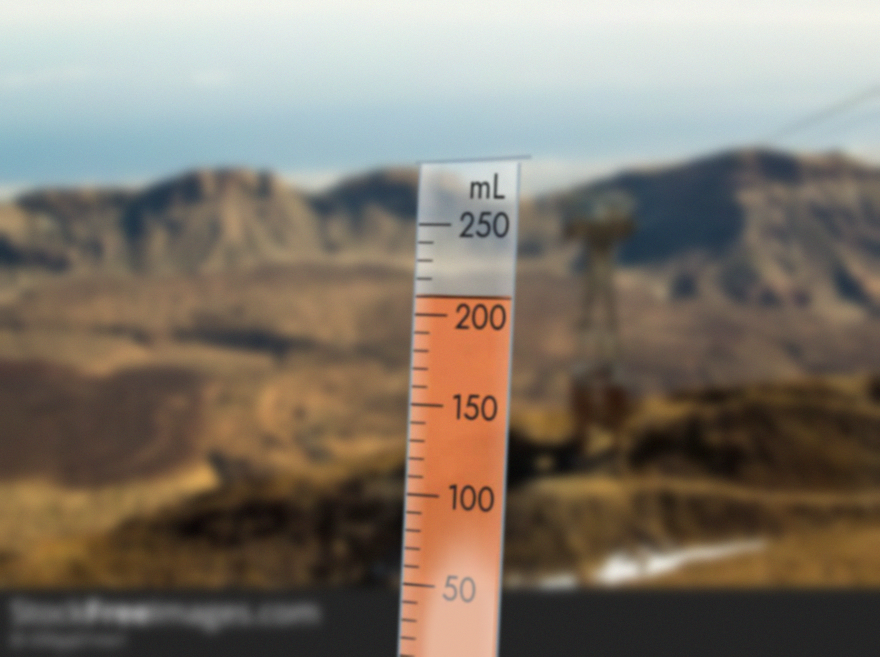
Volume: 210 mL
